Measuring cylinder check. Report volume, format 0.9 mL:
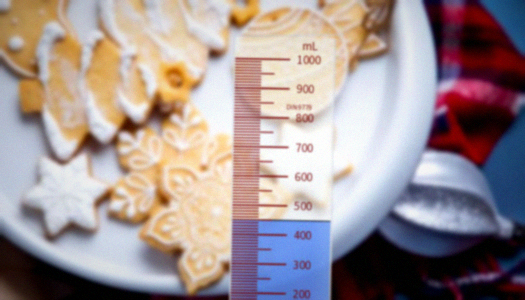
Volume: 450 mL
